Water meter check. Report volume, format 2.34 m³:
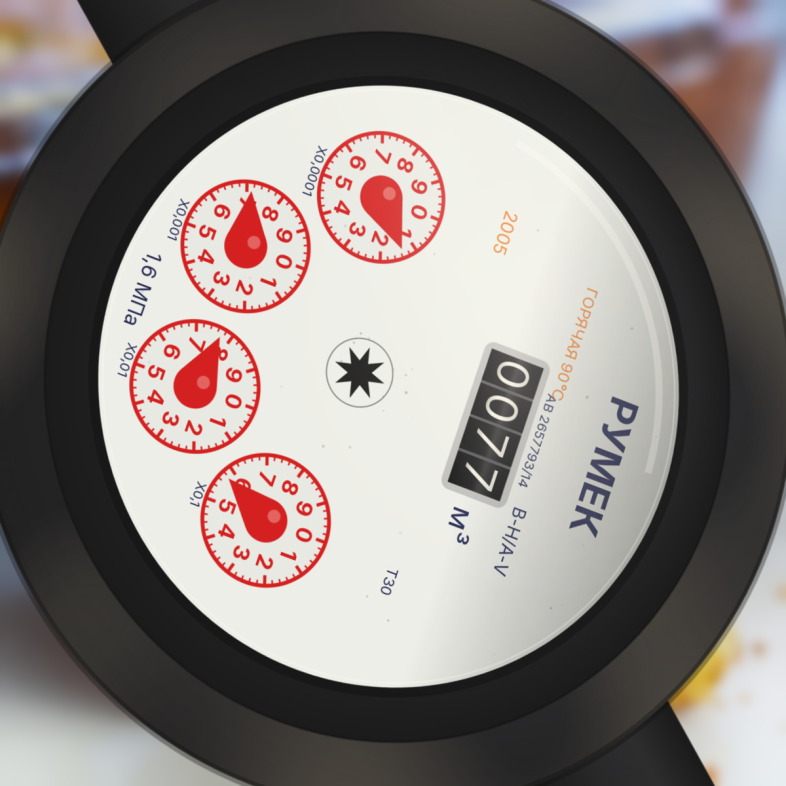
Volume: 77.5771 m³
